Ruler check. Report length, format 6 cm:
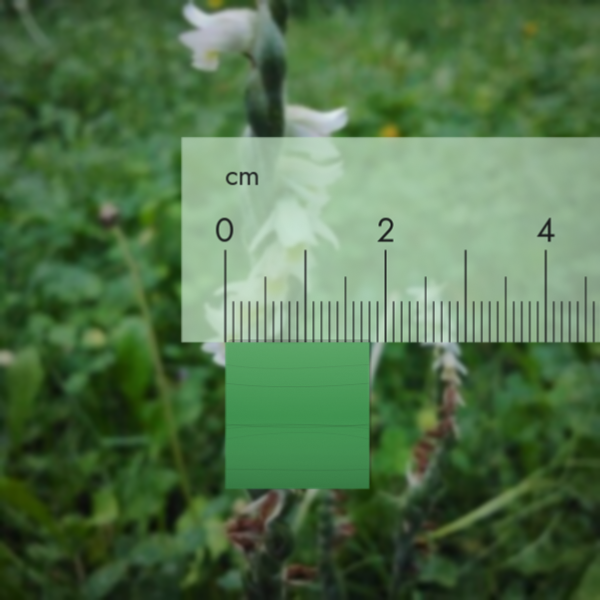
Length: 1.8 cm
